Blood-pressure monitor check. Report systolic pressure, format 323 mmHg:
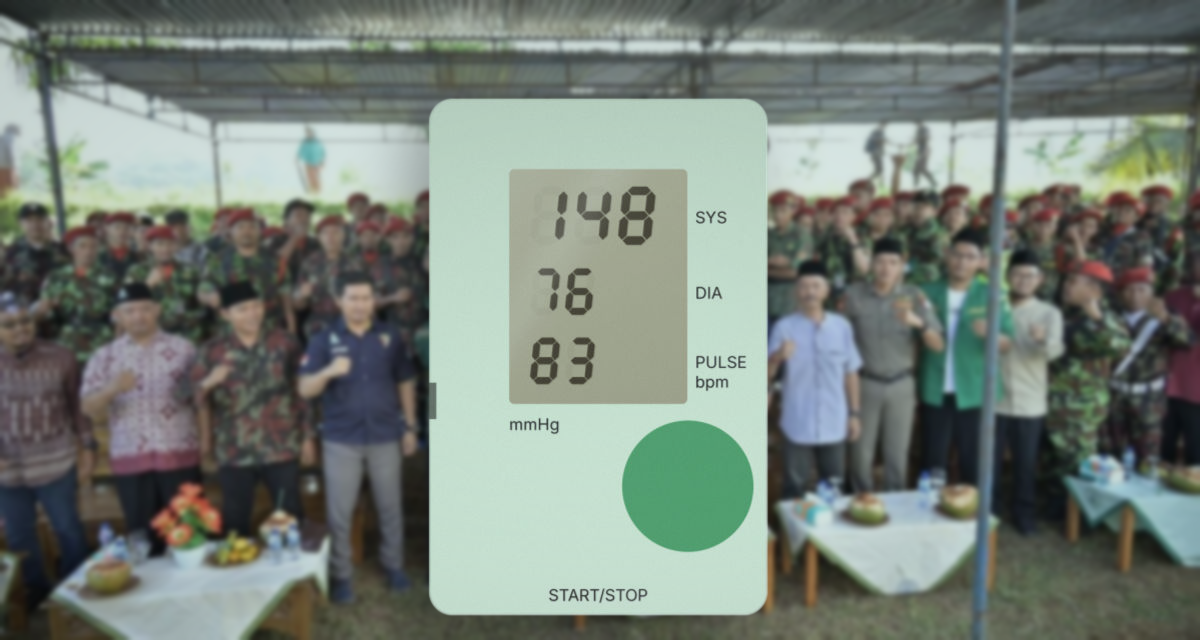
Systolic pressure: 148 mmHg
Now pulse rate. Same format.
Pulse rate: 83 bpm
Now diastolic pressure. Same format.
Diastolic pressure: 76 mmHg
